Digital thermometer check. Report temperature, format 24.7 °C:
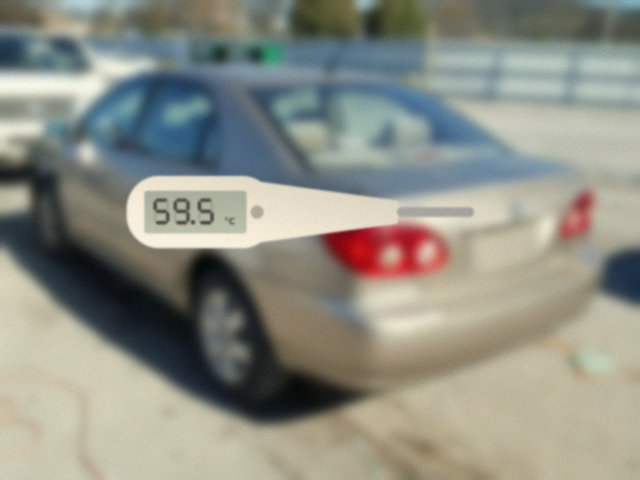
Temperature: 59.5 °C
